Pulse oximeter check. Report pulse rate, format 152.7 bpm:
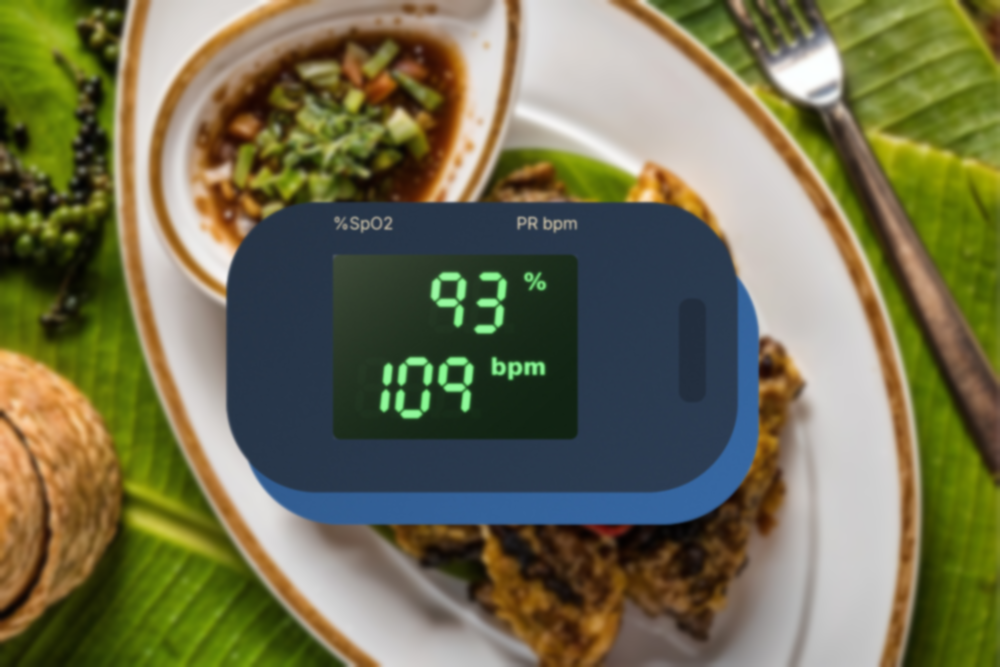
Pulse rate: 109 bpm
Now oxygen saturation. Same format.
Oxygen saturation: 93 %
